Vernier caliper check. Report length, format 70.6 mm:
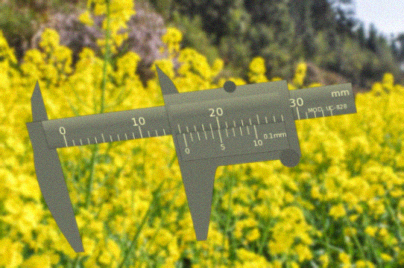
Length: 15.4 mm
